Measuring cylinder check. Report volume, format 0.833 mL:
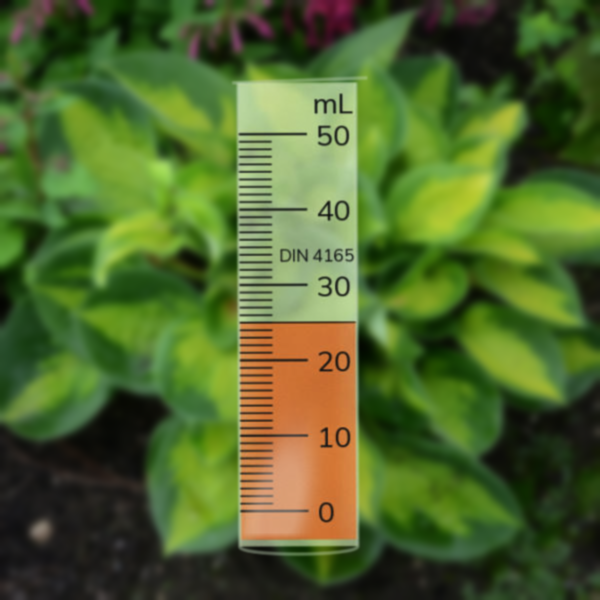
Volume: 25 mL
